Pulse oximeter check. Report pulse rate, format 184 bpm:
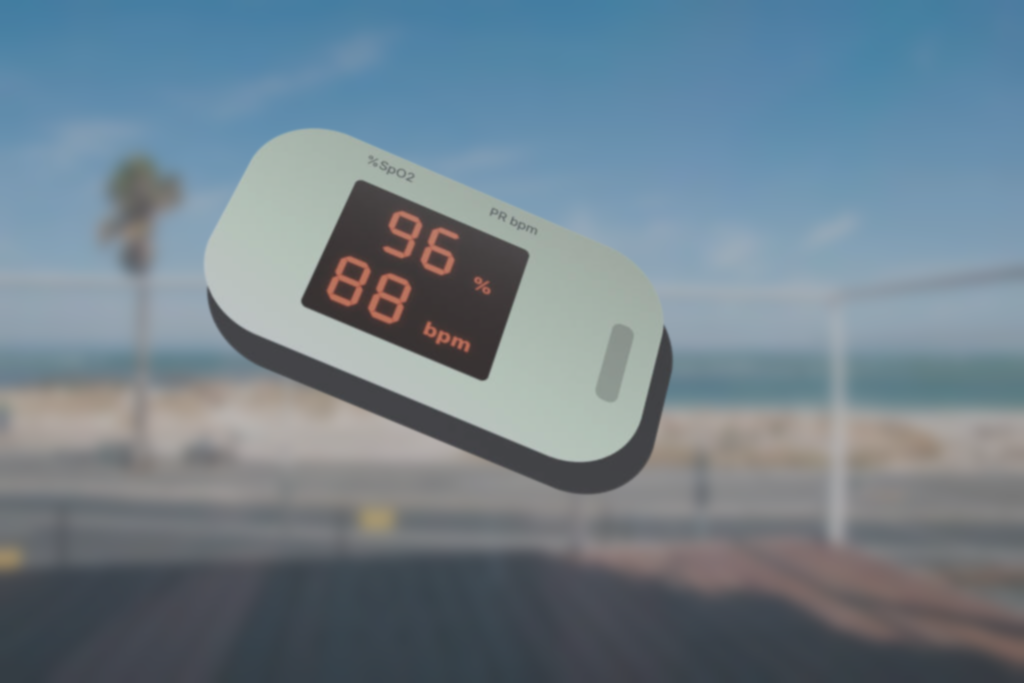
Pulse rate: 88 bpm
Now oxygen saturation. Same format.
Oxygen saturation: 96 %
